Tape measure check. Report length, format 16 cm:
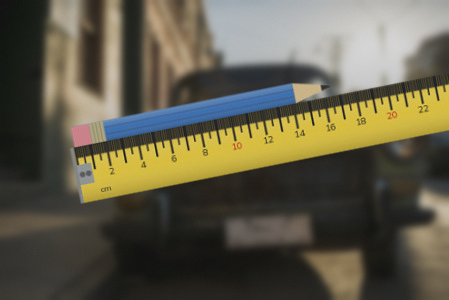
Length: 16.5 cm
